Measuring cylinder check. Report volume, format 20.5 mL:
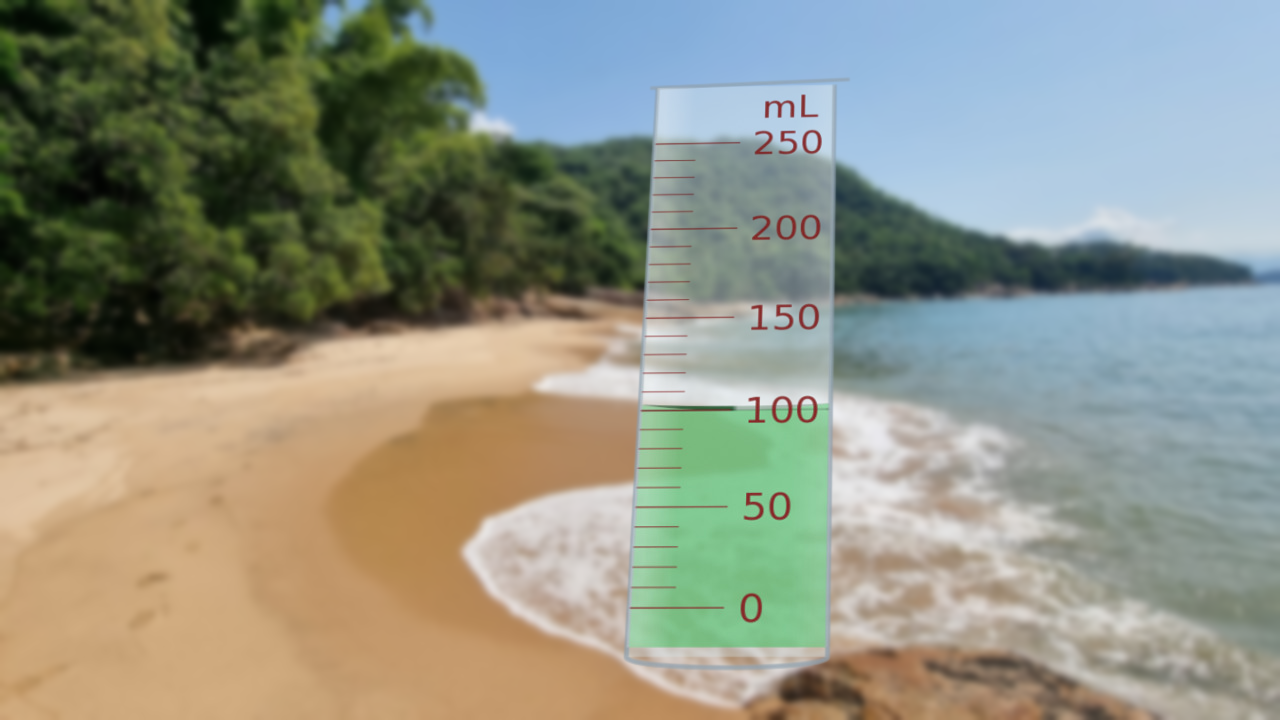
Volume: 100 mL
